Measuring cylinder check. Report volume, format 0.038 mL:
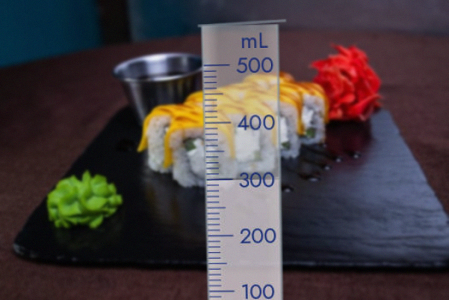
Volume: 300 mL
